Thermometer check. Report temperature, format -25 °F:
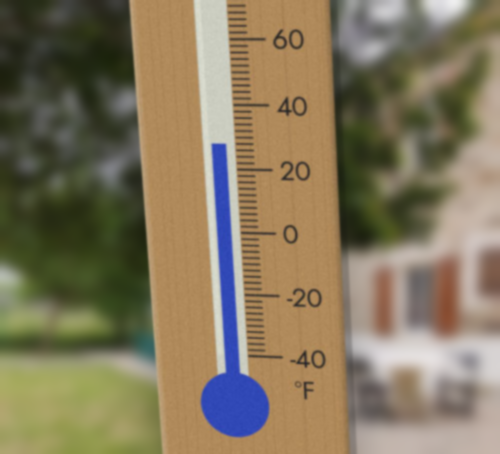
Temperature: 28 °F
